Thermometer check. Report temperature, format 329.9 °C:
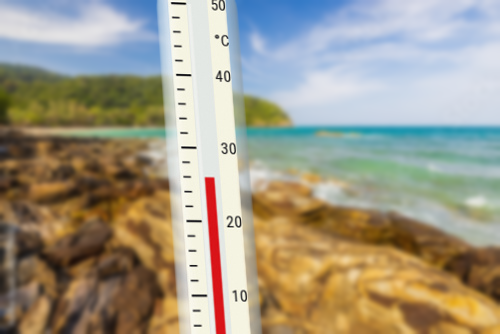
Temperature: 26 °C
